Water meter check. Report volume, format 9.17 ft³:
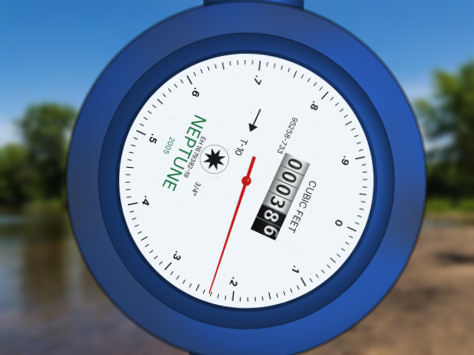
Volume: 386.23 ft³
